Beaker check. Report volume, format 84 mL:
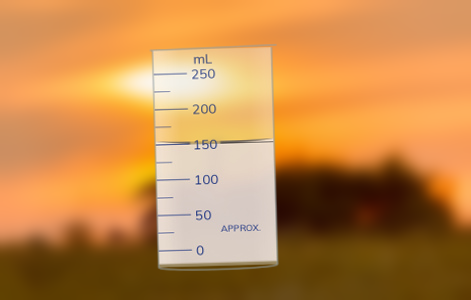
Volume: 150 mL
